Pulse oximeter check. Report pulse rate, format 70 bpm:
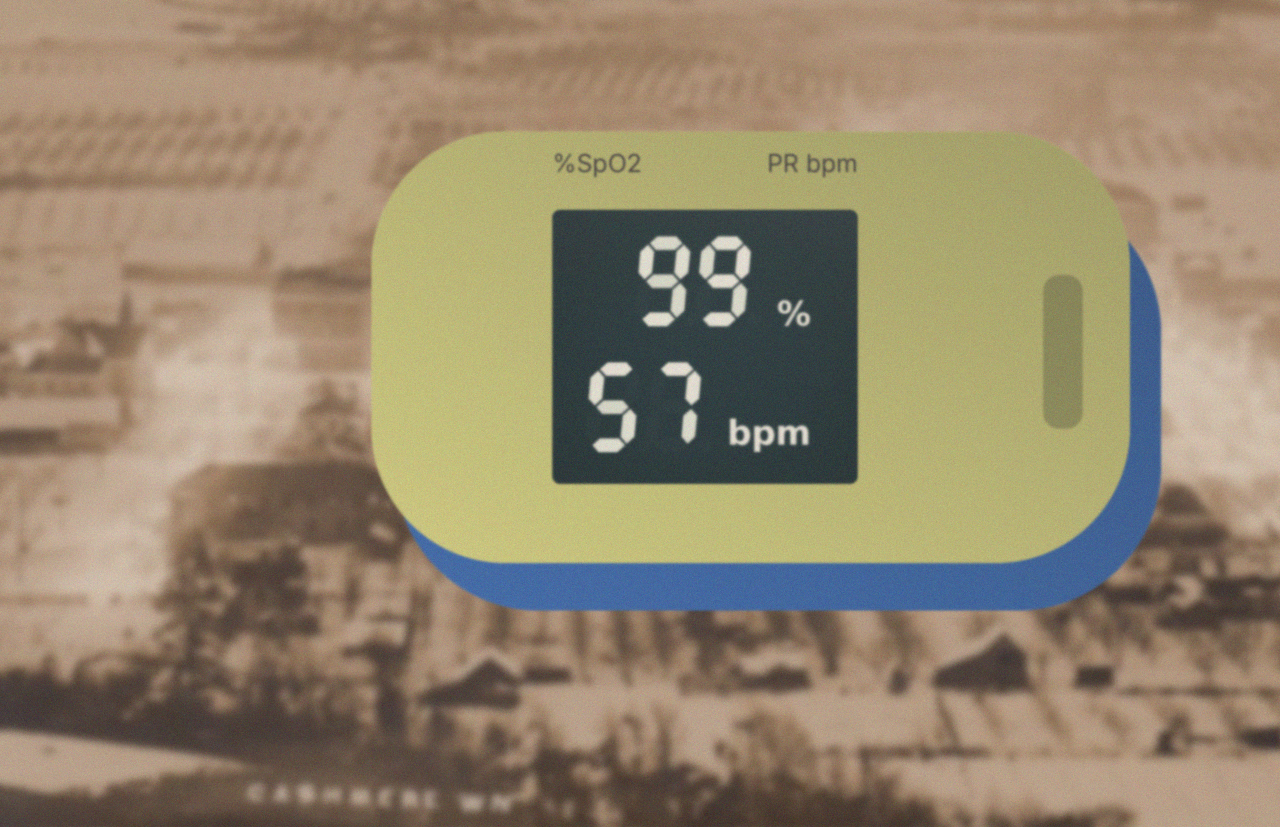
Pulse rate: 57 bpm
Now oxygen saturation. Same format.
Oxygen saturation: 99 %
